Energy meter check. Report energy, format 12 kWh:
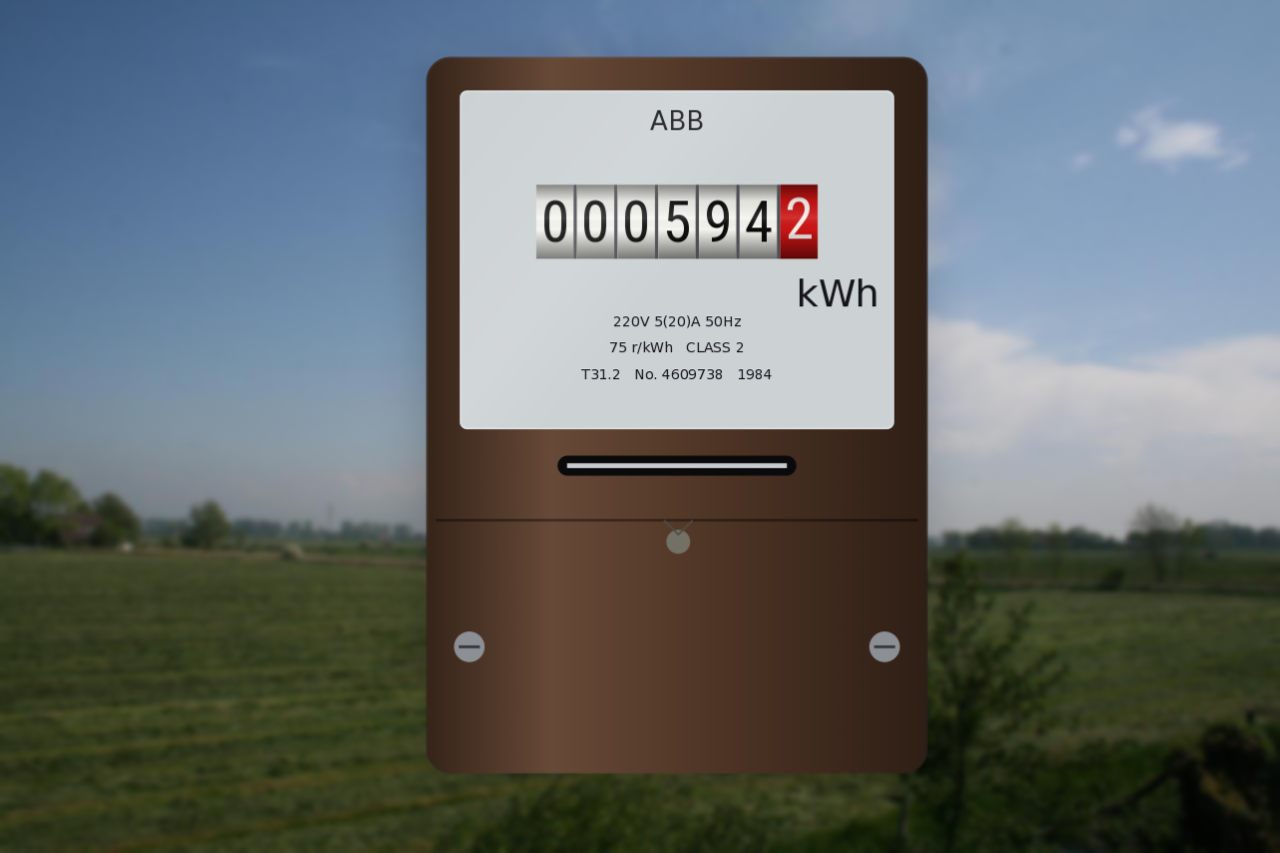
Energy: 594.2 kWh
